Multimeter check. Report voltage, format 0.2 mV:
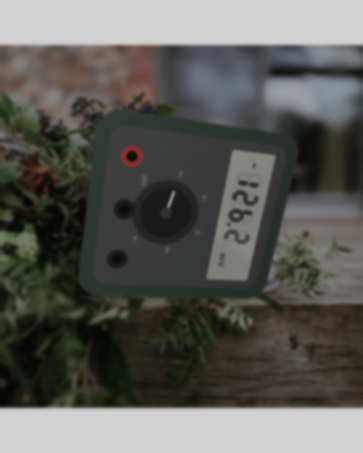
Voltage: -126.2 mV
